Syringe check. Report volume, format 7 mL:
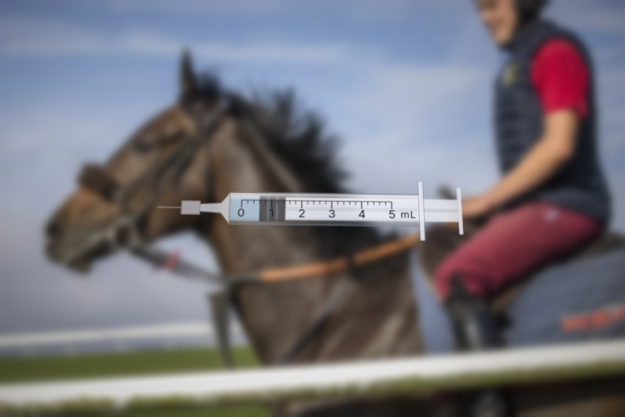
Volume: 0.6 mL
